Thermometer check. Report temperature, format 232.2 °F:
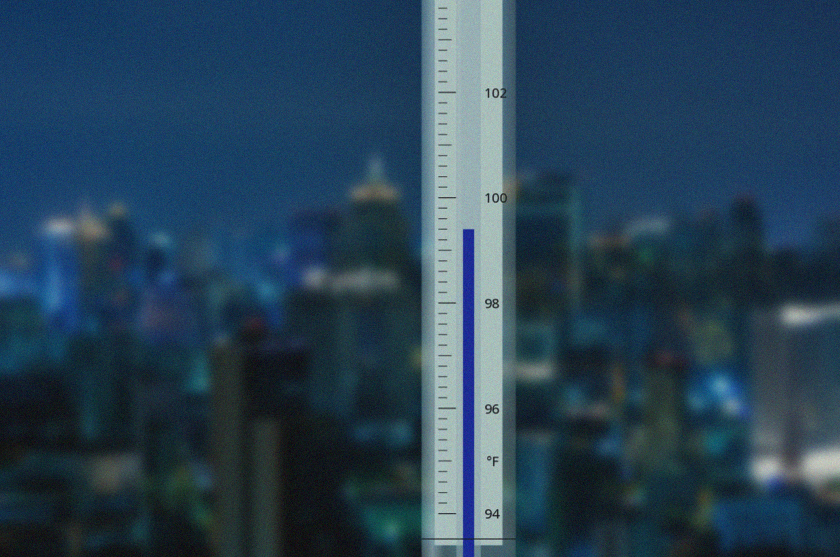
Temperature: 99.4 °F
